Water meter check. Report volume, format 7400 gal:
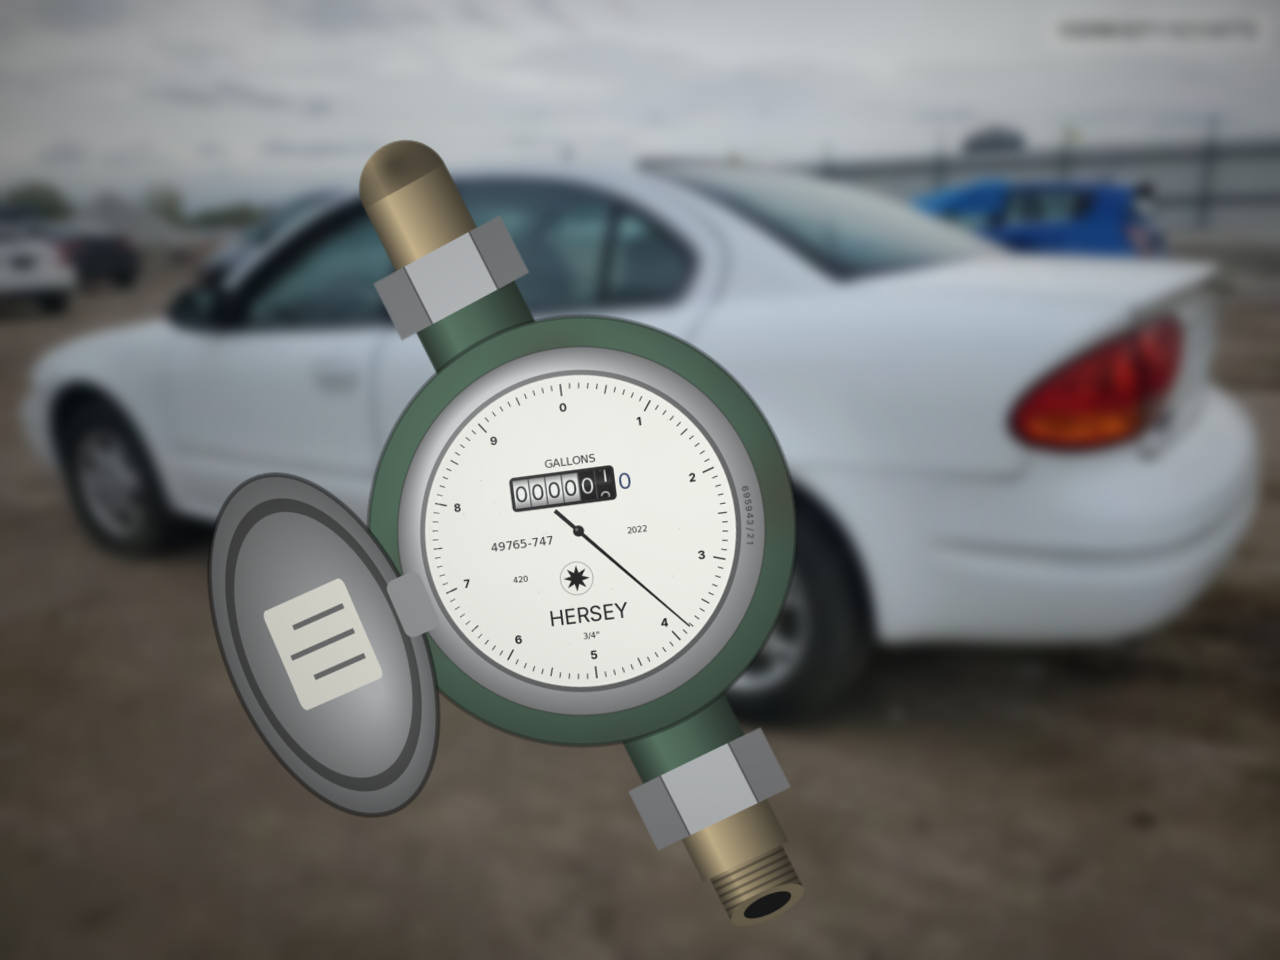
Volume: 13.8 gal
